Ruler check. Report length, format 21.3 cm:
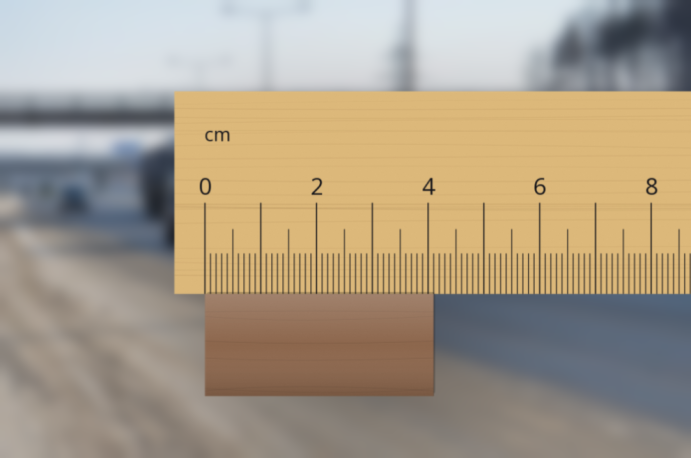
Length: 4.1 cm
